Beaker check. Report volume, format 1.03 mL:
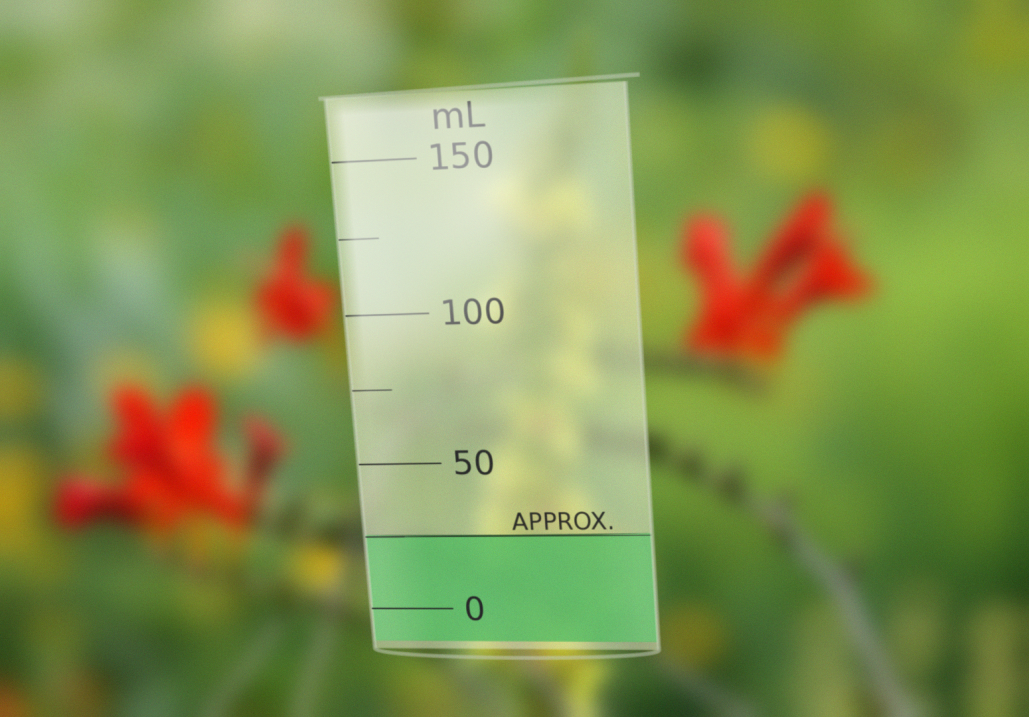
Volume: 25 mL
